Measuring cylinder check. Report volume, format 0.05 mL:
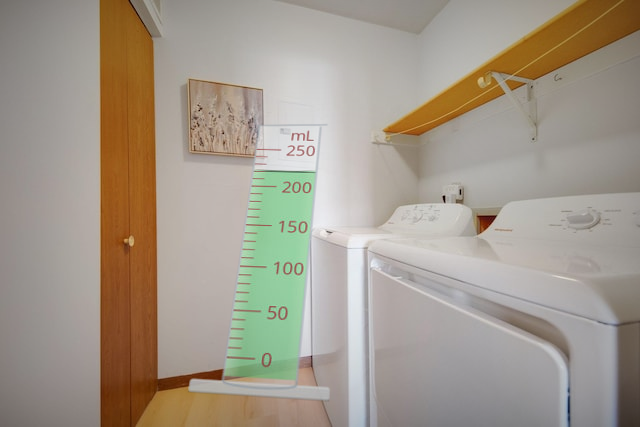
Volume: 220 mL
